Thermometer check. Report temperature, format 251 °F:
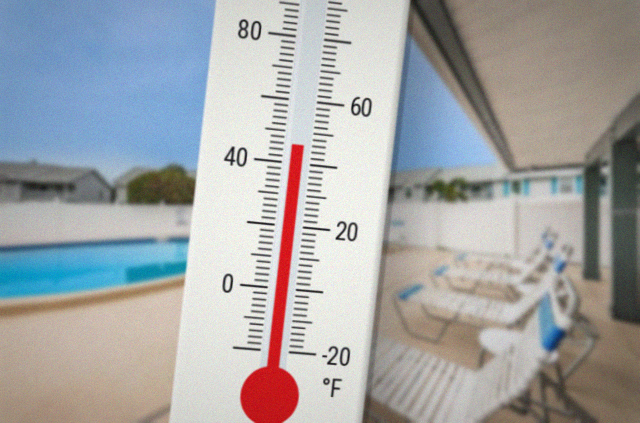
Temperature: 46 °F
